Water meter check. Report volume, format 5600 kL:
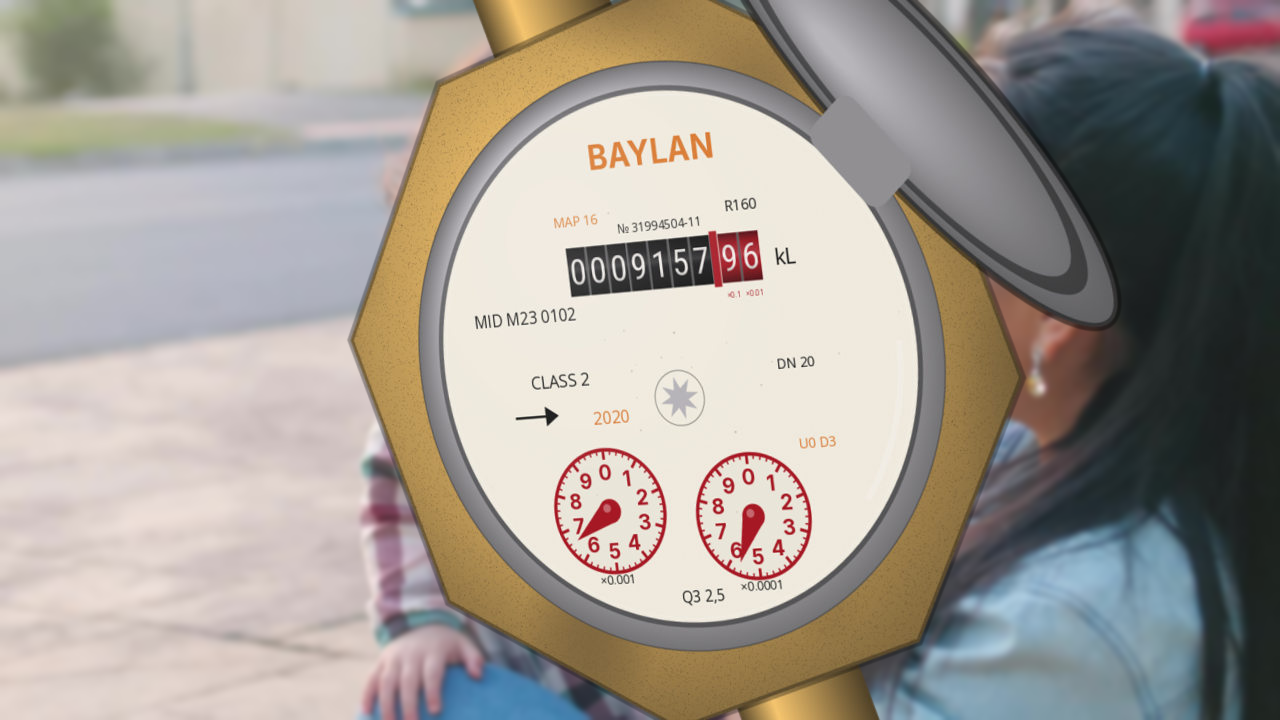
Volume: 9157.9665 kL
